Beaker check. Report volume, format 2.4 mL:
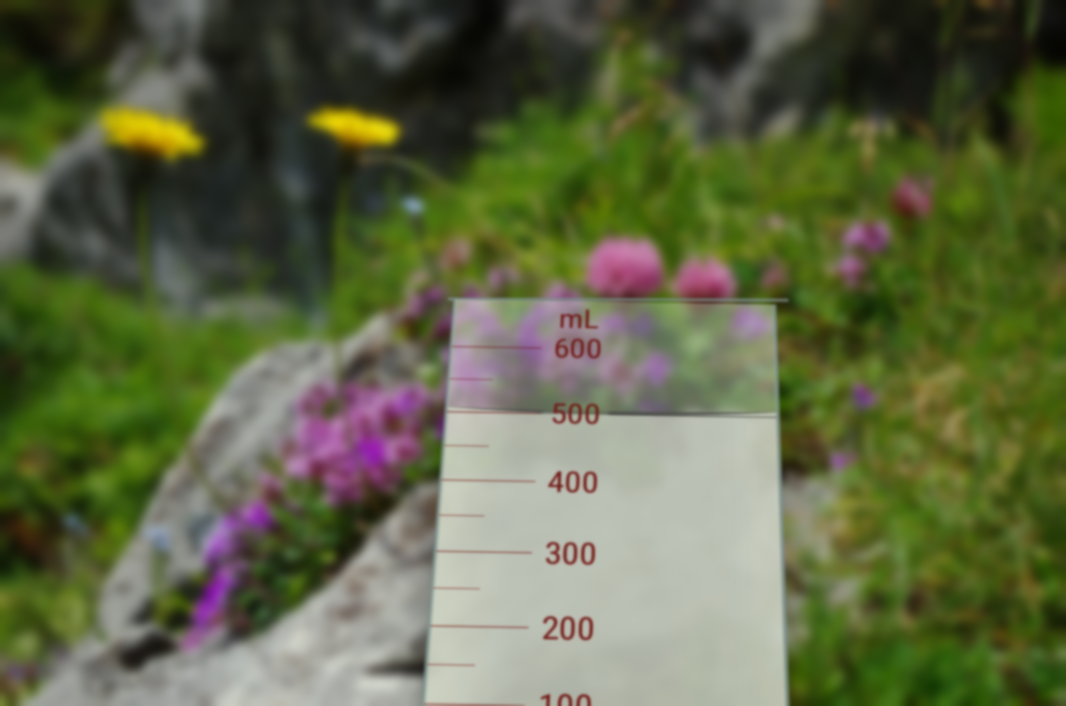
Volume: 500 mL
